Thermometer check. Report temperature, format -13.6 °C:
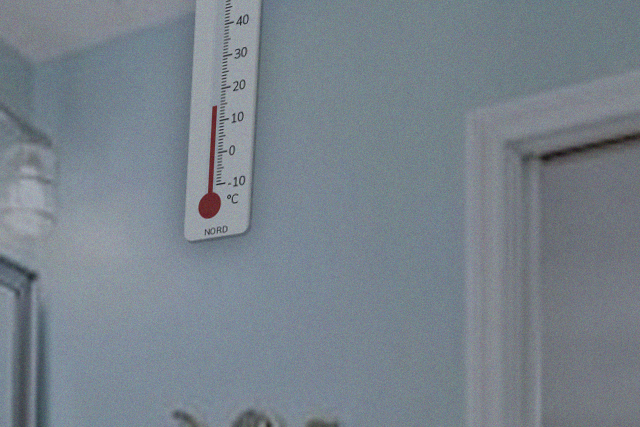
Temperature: 15 °C
